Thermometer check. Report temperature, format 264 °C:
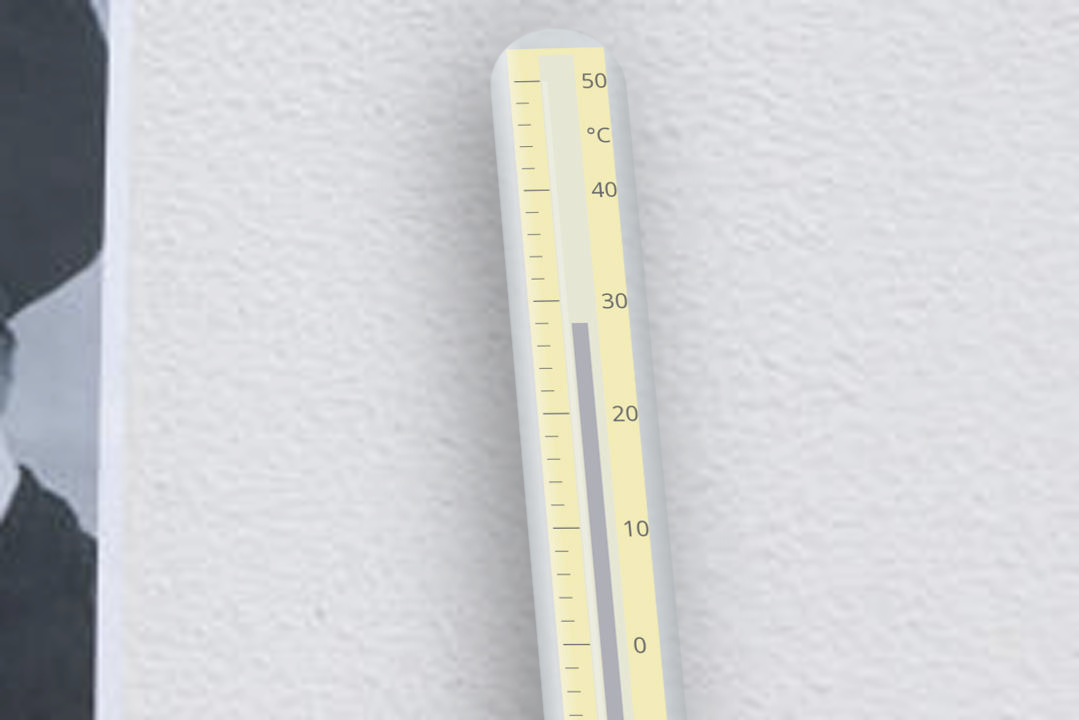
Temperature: 28 °C
